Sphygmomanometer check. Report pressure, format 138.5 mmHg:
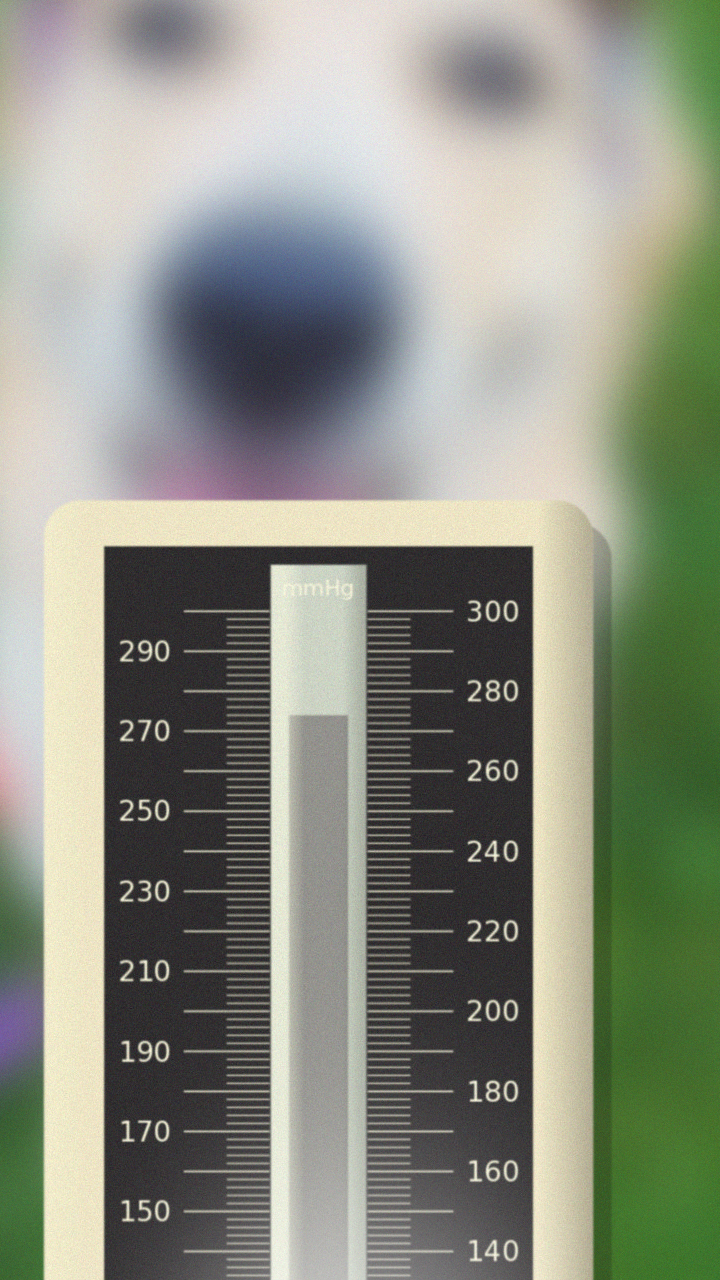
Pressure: 274 mmHg
